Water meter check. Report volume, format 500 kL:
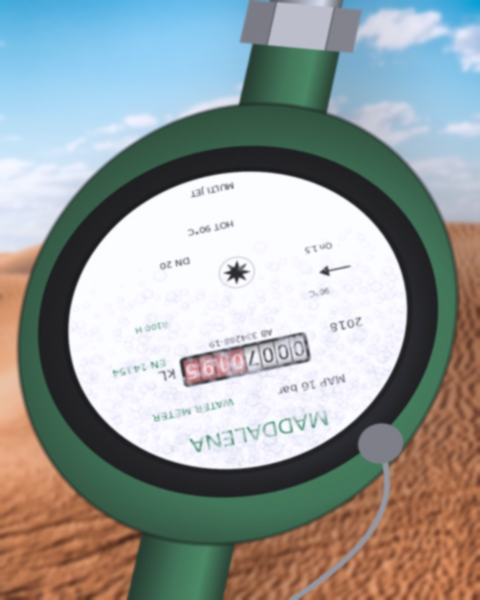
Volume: 7.0195 kL
